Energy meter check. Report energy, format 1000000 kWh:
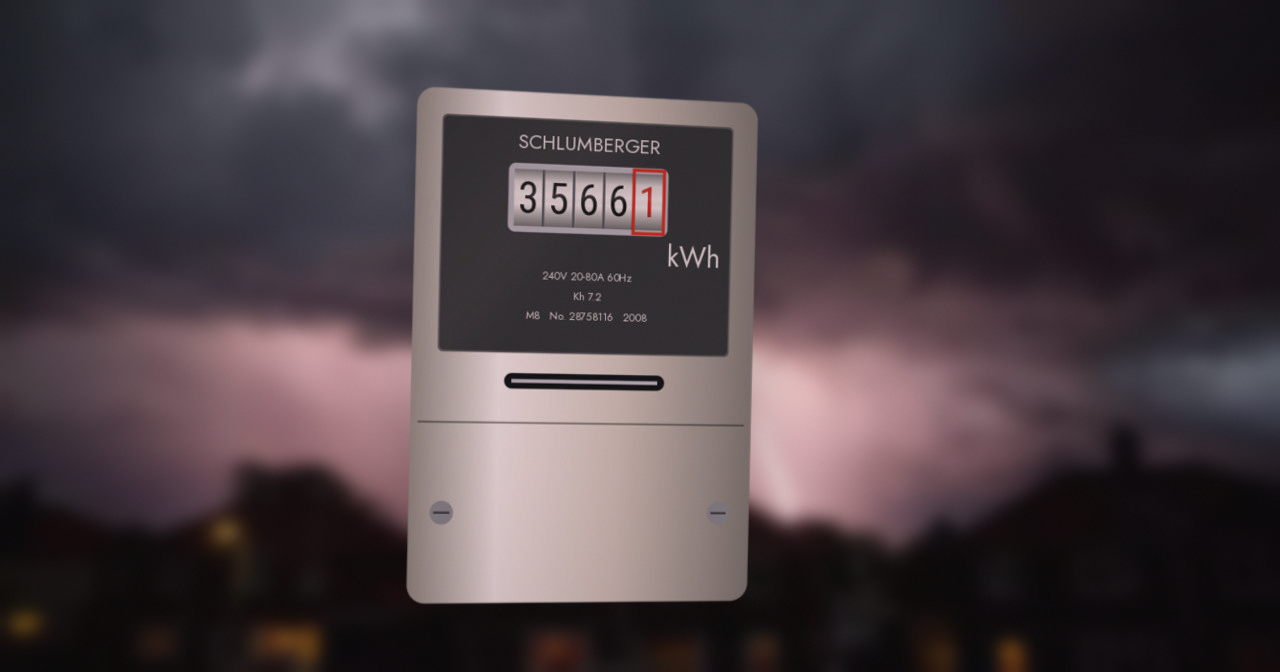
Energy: 3566.1 kWh
